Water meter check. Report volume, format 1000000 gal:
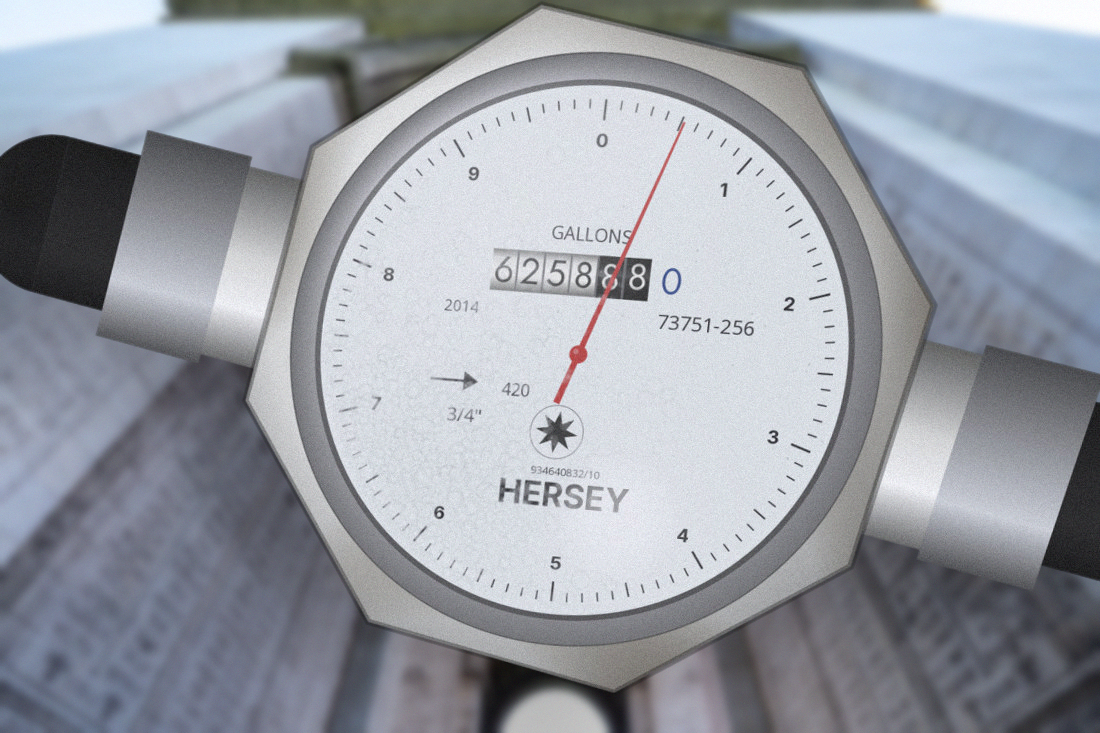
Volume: 6258880.5 gal
